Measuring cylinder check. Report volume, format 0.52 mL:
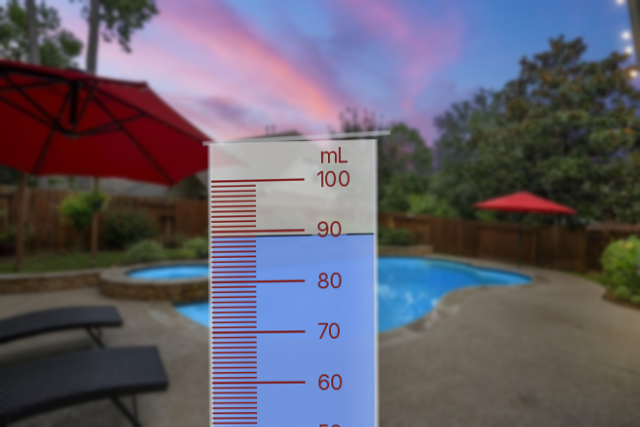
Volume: 89 mL
